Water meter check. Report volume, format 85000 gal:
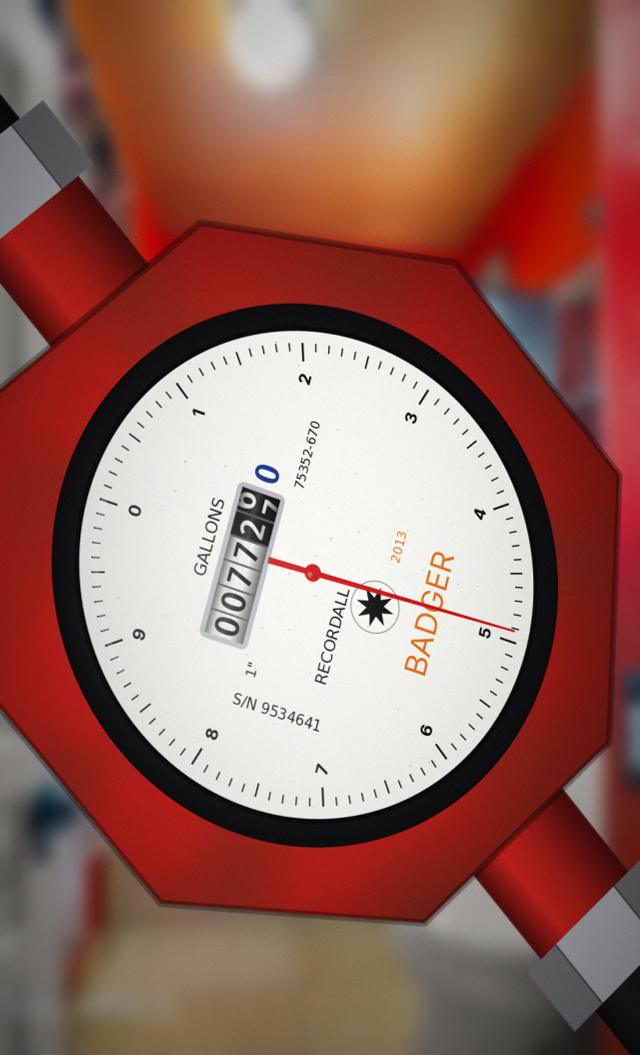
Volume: 77264.9 gal
